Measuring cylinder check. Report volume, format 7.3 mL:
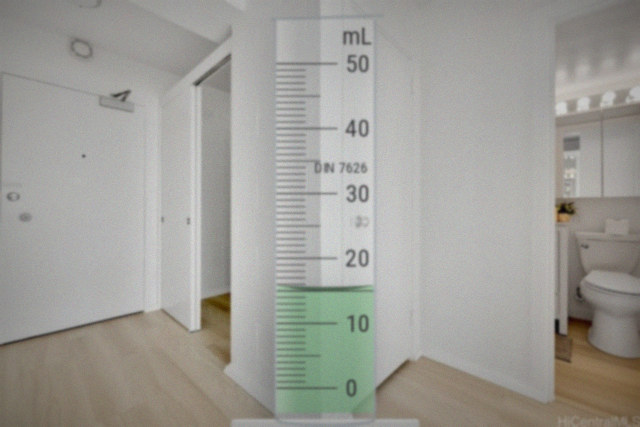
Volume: 15 mL
